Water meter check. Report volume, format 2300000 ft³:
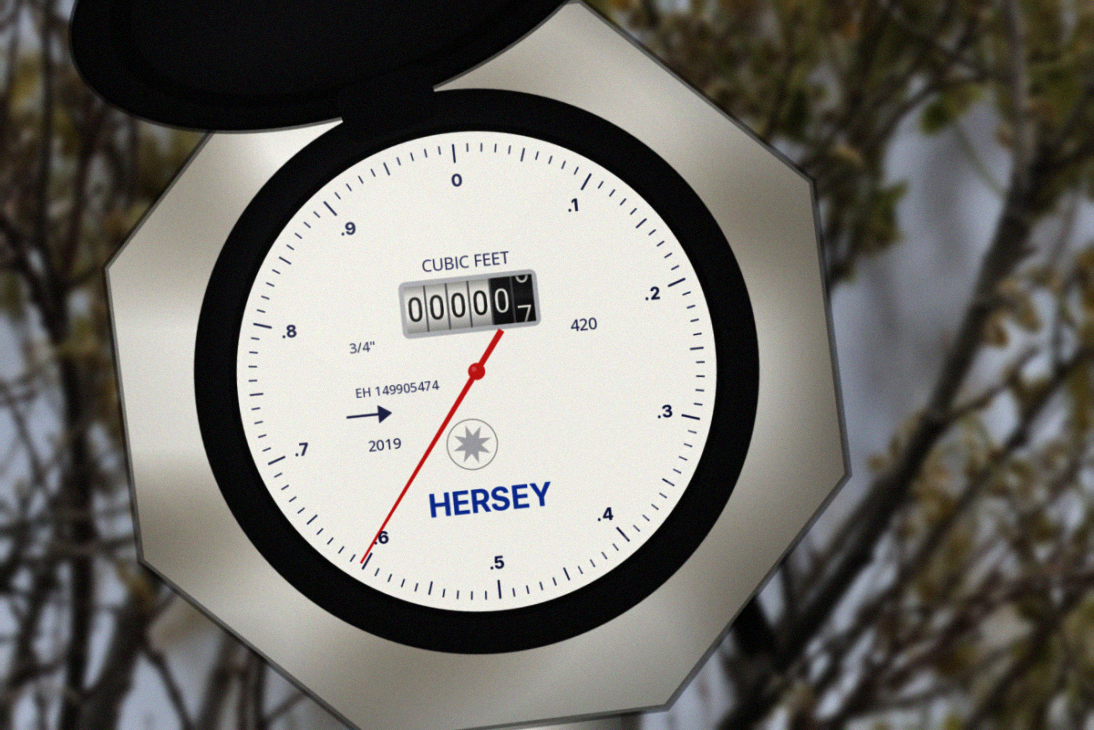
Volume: 6.60 ft³
